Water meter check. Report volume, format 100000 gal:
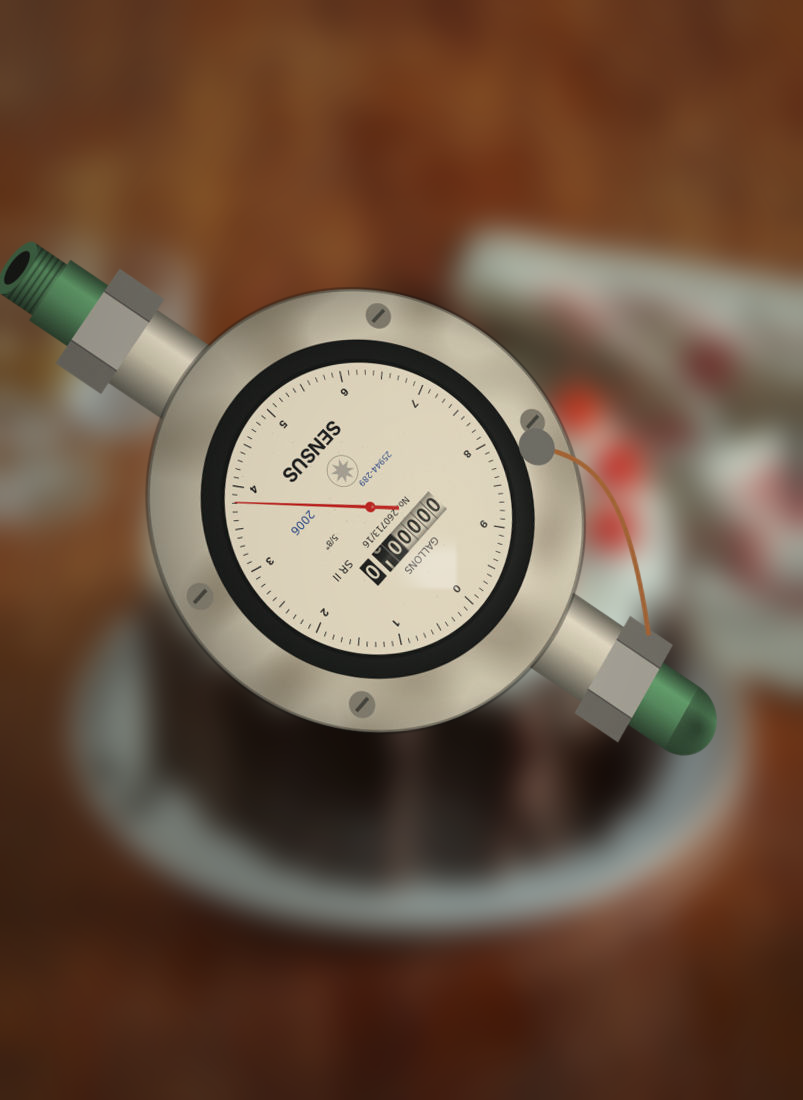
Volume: 13.8 gal
